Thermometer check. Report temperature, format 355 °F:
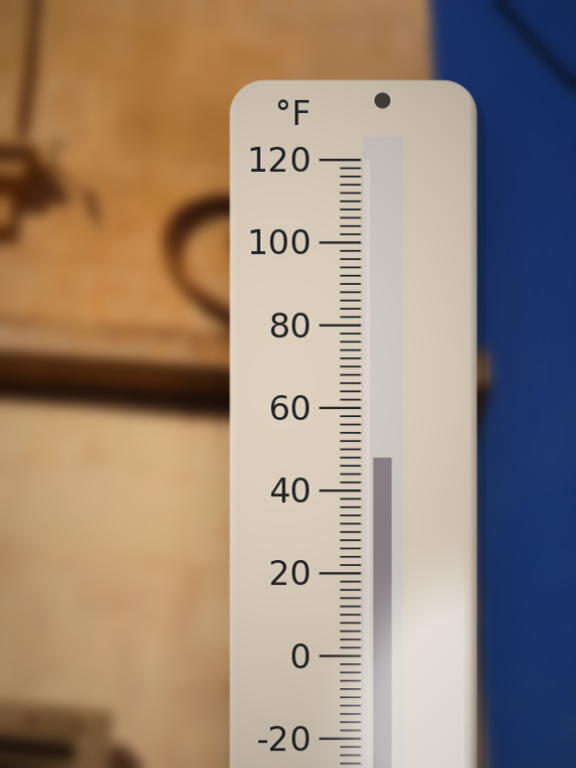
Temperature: 48 °F
